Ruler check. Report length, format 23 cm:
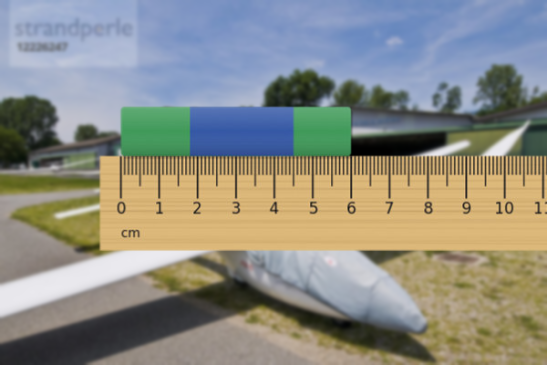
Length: 6 cm
